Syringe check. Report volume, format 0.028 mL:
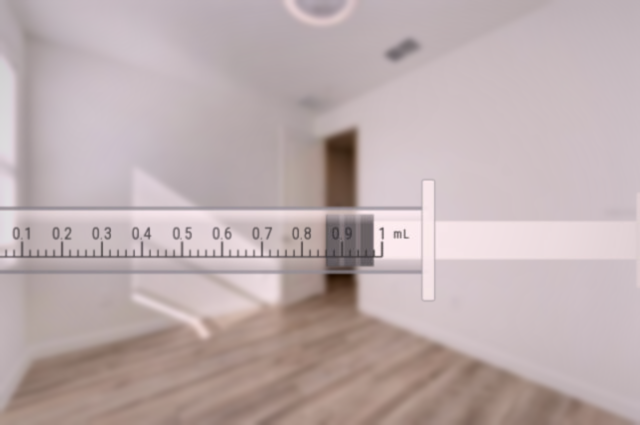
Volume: 0.86 mL
